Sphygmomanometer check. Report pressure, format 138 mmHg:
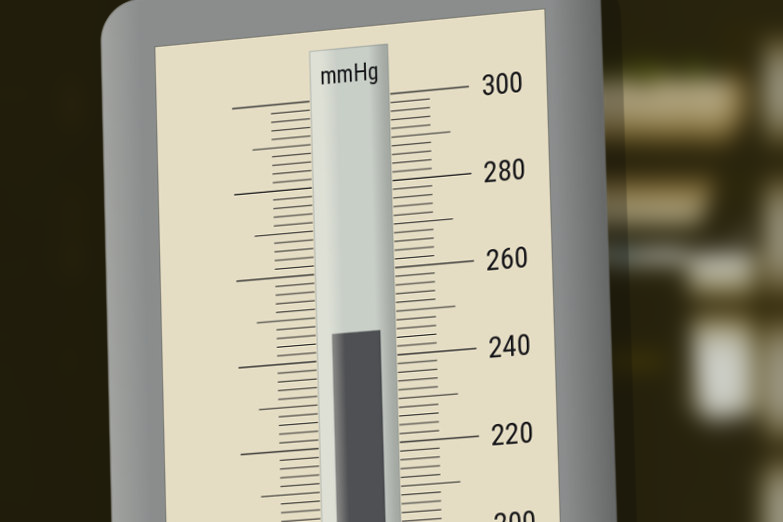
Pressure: 246 mmHg
